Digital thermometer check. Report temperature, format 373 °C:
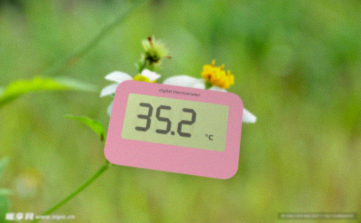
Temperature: 35.2 °C
